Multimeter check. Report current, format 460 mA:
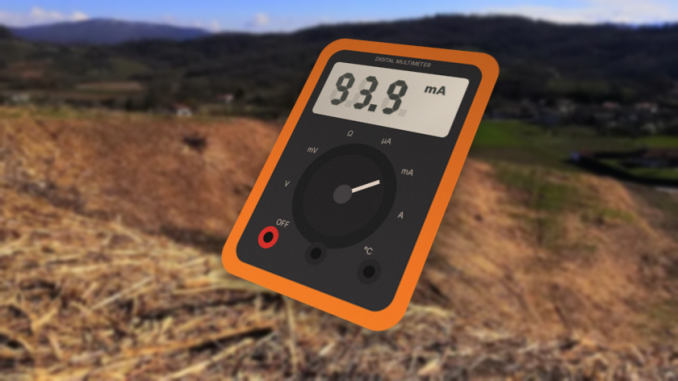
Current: 93.9 mA
